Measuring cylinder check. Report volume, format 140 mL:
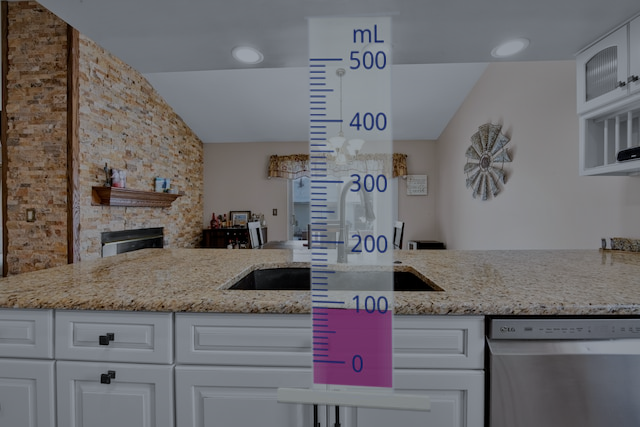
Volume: 90 mL
